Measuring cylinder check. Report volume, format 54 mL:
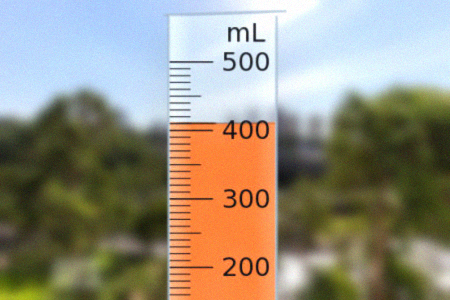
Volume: 410 mL
